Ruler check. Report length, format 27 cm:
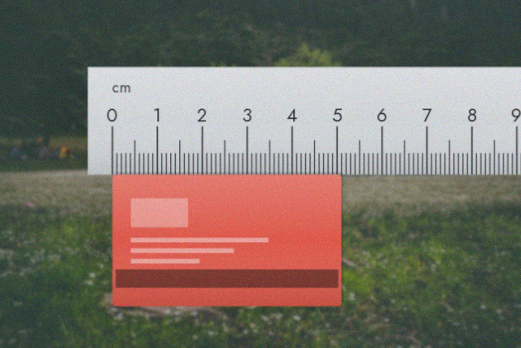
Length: 5.1 cm
